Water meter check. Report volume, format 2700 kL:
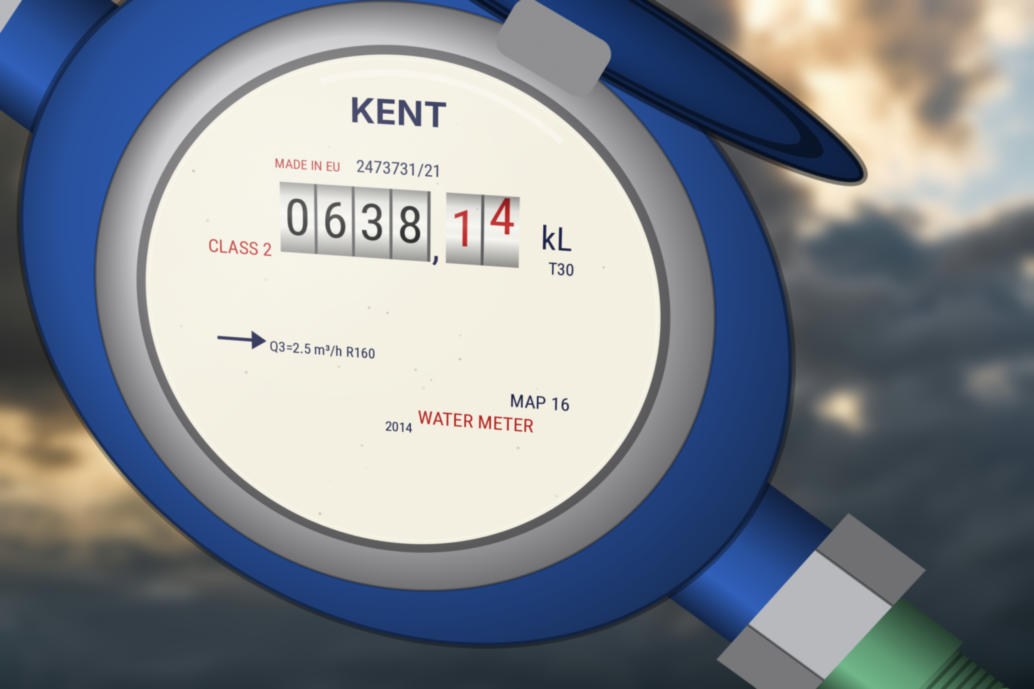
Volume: 638.14 kL
